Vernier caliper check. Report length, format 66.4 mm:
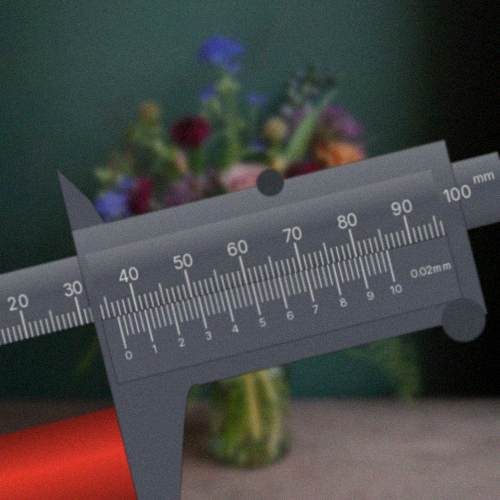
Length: 36.5 mm
